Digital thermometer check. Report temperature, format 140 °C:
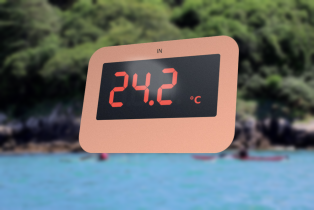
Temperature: 24.2 °C
